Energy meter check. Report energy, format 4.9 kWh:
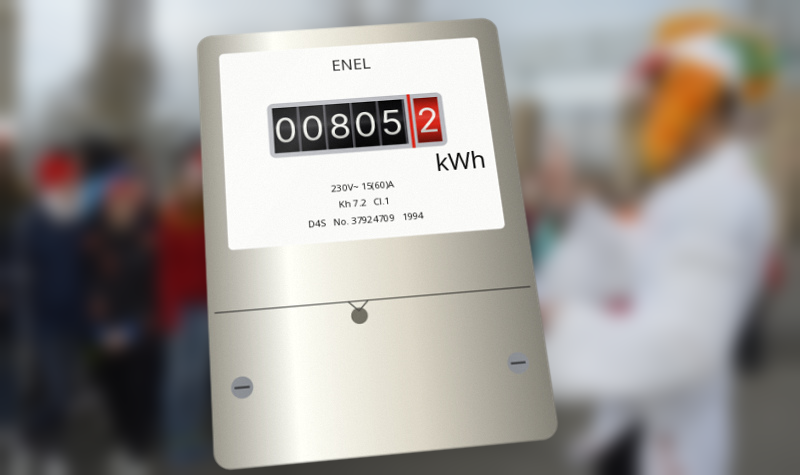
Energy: 805.2 kWh
